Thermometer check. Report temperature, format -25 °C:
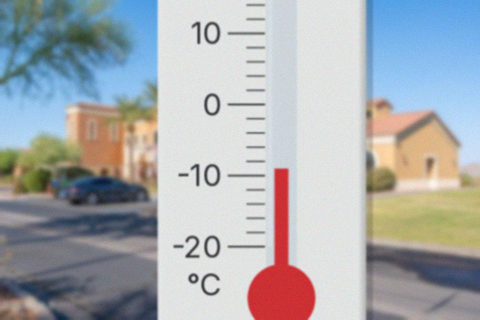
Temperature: -9 °C
